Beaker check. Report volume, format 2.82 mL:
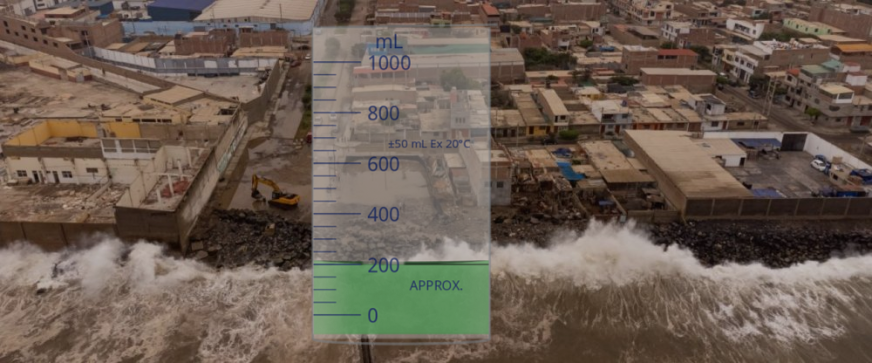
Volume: 200 mL
